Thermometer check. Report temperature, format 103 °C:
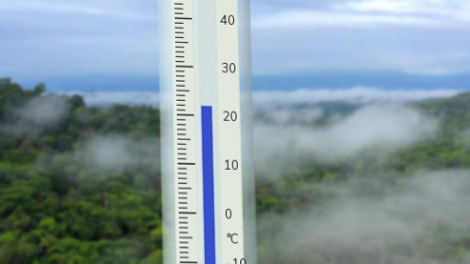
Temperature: 22 °C
